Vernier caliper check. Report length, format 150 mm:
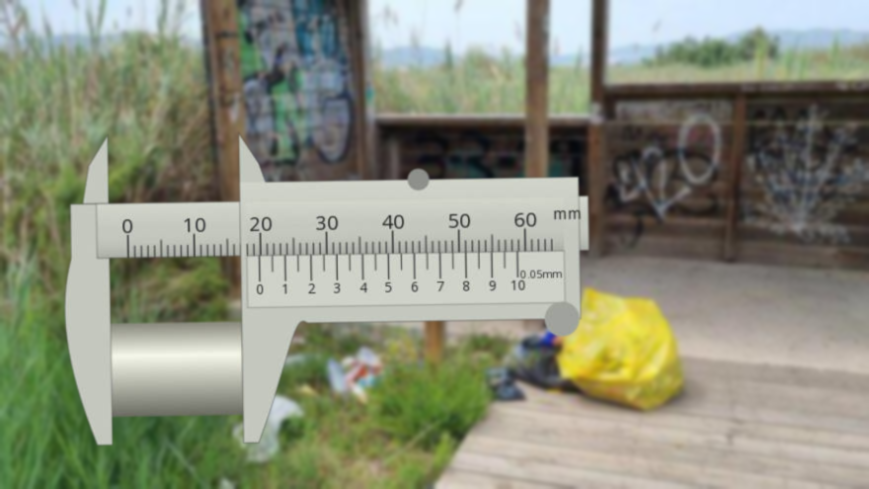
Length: 19.8 mm
